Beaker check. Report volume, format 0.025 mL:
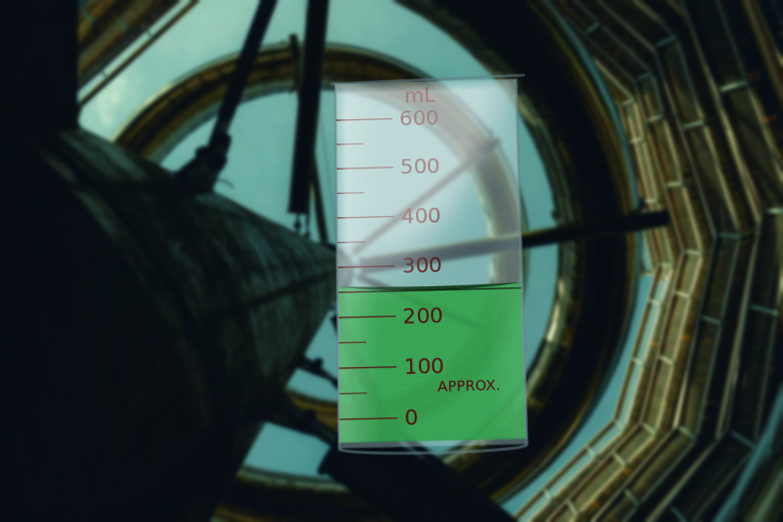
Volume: 250 mL
